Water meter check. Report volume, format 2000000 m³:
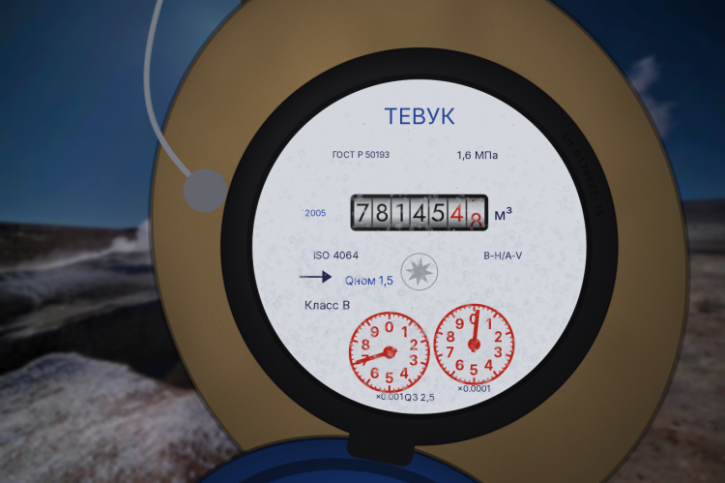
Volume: 78145.4770 m³
